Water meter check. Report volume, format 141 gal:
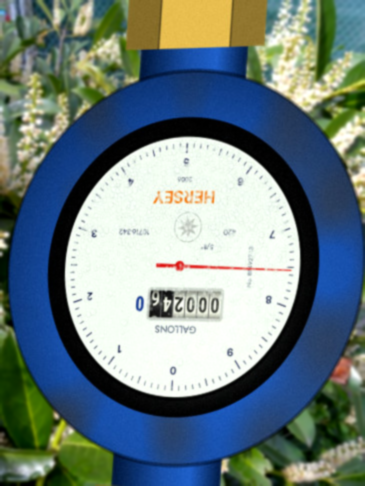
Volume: 2457.5 gal
